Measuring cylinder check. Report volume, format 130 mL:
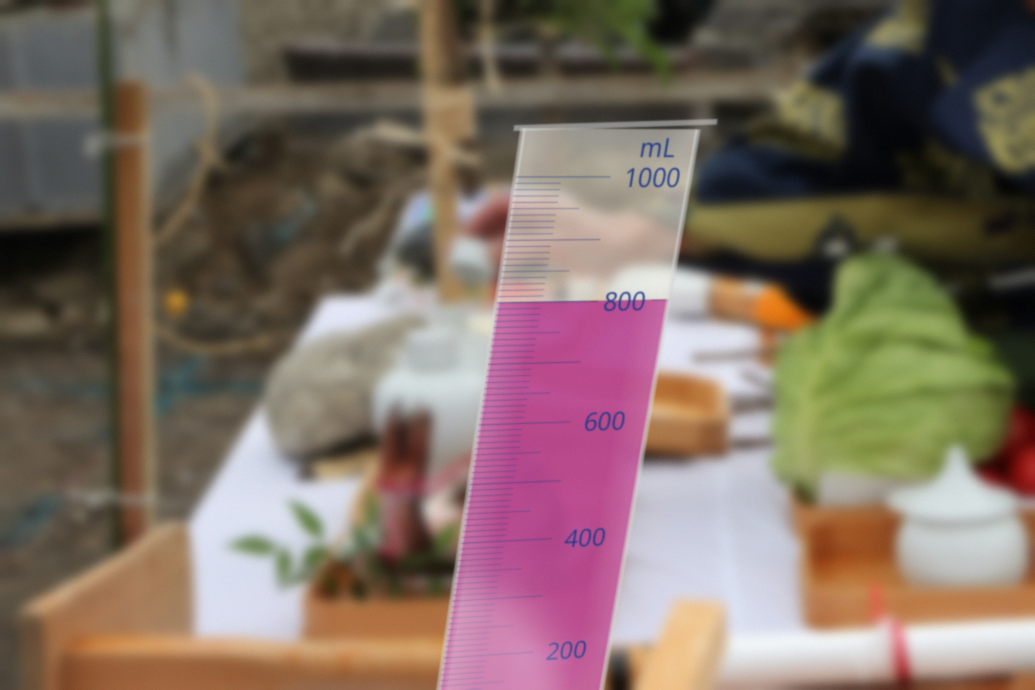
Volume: 800 mL
